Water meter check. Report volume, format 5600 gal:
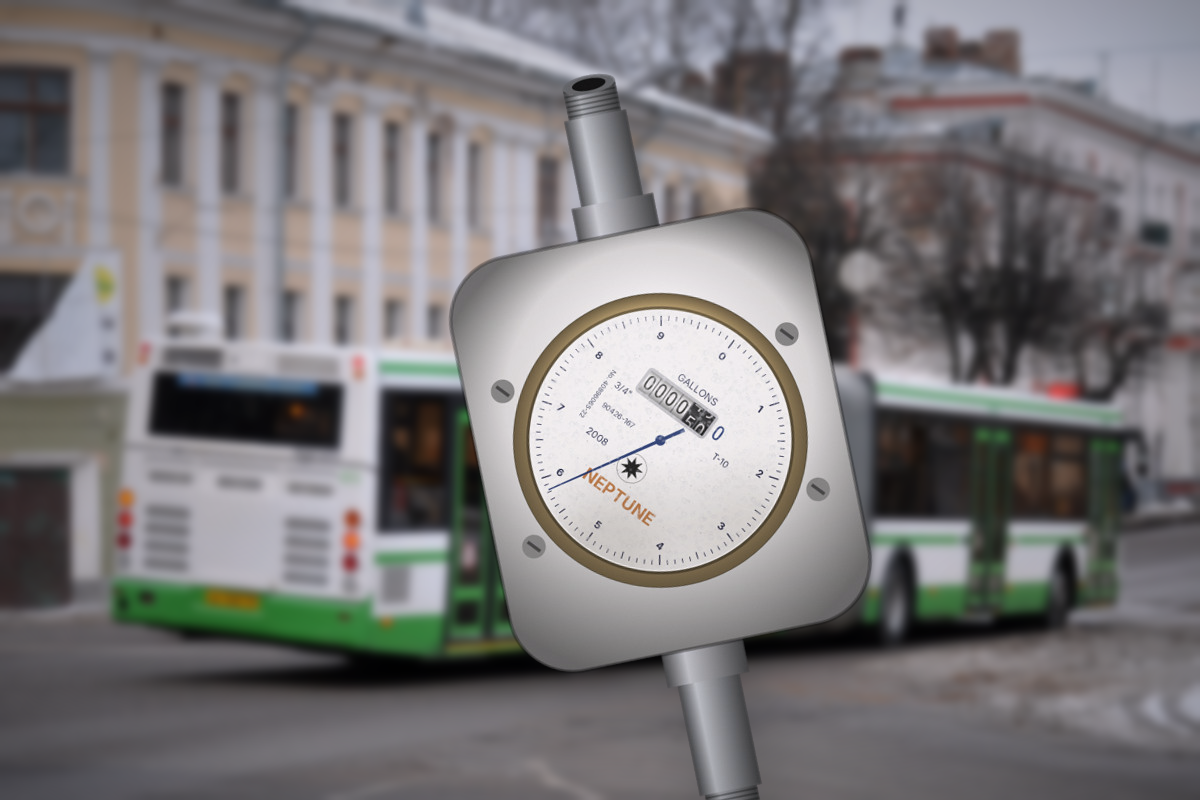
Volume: 495.8 gal
